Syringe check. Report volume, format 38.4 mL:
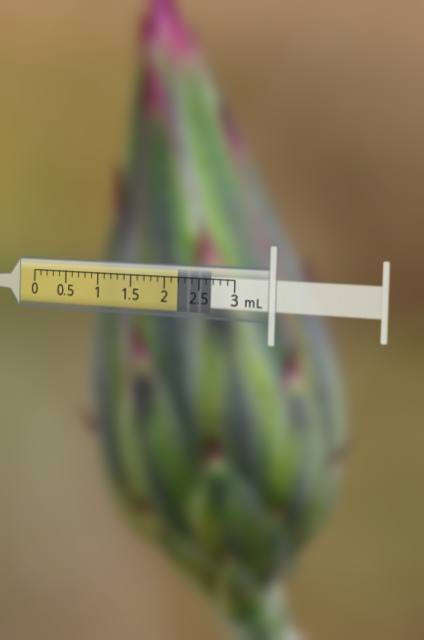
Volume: 2.2 mL
